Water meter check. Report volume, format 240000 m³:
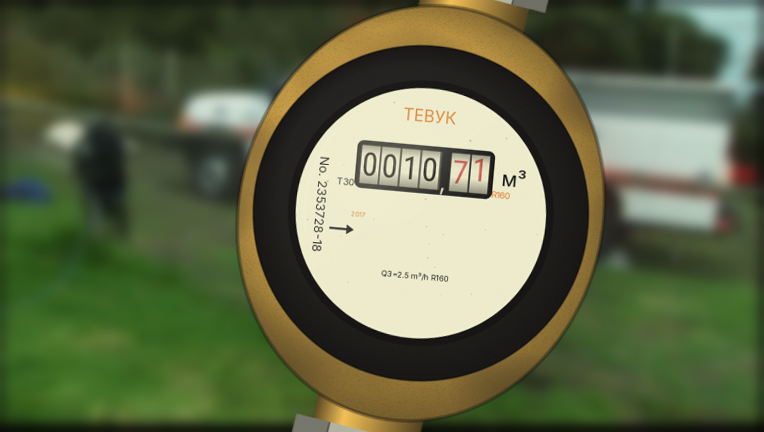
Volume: 10.71 m³
